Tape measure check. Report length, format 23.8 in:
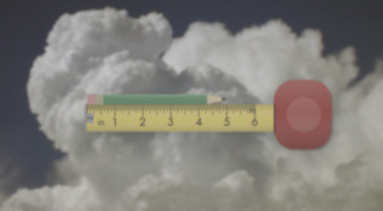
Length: 5 in
